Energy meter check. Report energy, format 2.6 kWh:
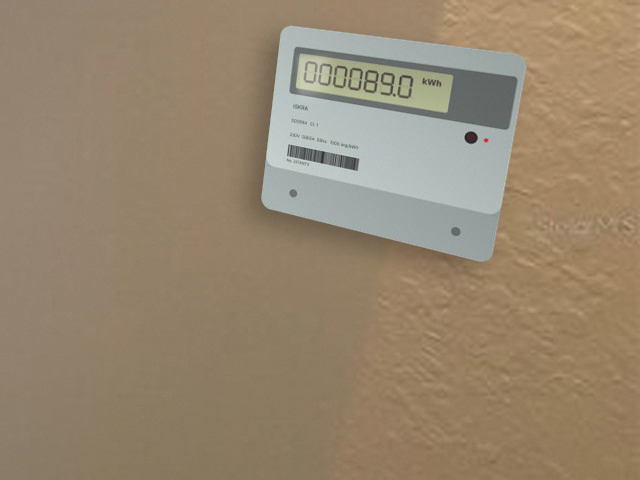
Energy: 89.0 kWh
